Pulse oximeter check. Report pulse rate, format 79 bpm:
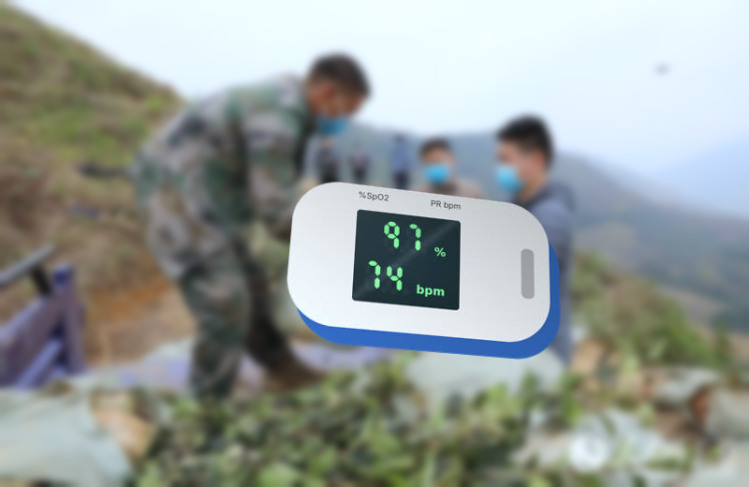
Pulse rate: 74 bpm
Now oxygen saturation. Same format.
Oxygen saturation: 97 %
